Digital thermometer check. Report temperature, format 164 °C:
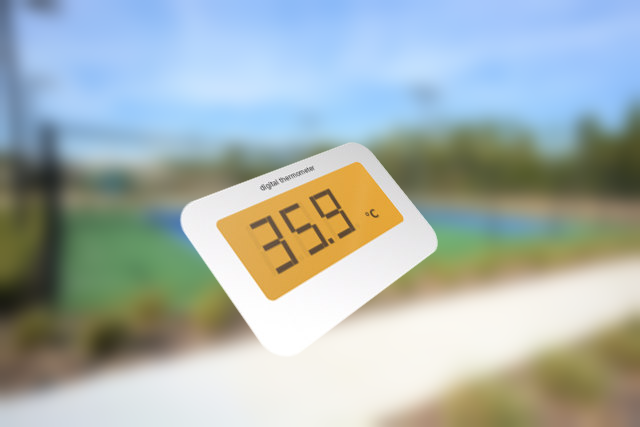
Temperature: 35.9 °C
